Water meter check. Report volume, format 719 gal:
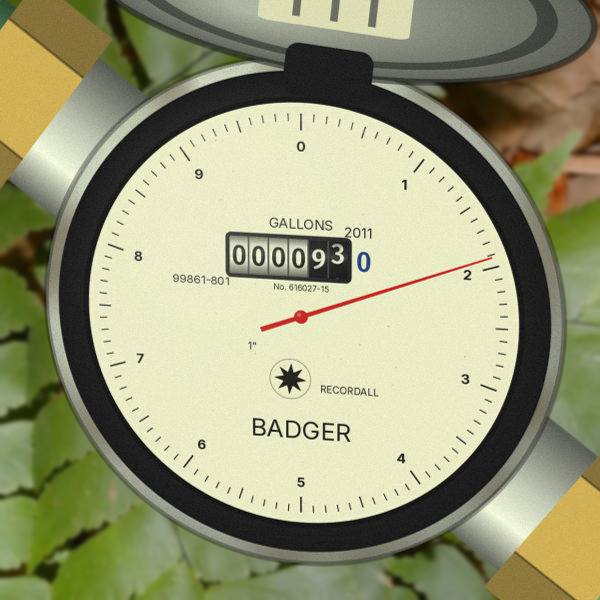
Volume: 931.9 gal
